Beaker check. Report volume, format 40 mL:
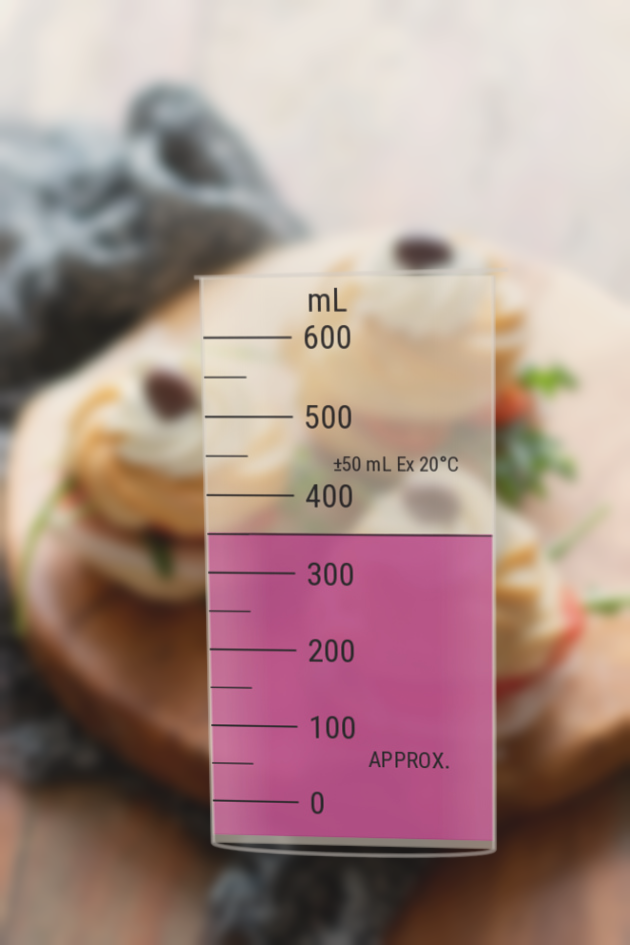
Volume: 350 mL
